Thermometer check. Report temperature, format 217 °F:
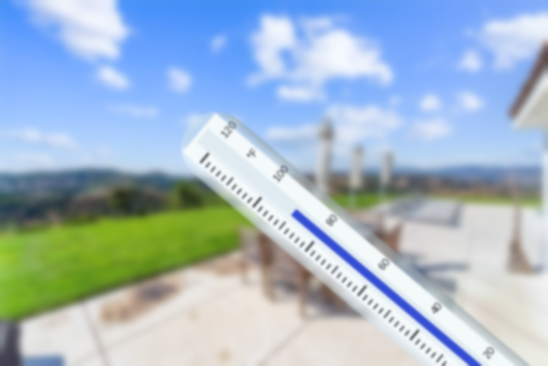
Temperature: 90 °F
